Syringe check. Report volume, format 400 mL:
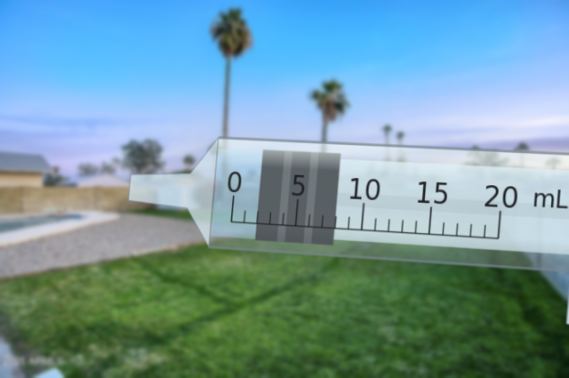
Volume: 2 mL
